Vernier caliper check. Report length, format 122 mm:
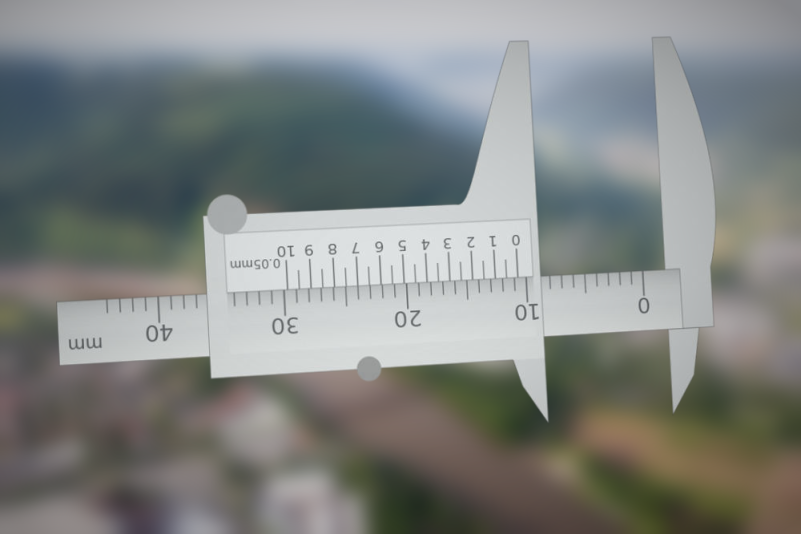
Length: 10.7 mm
